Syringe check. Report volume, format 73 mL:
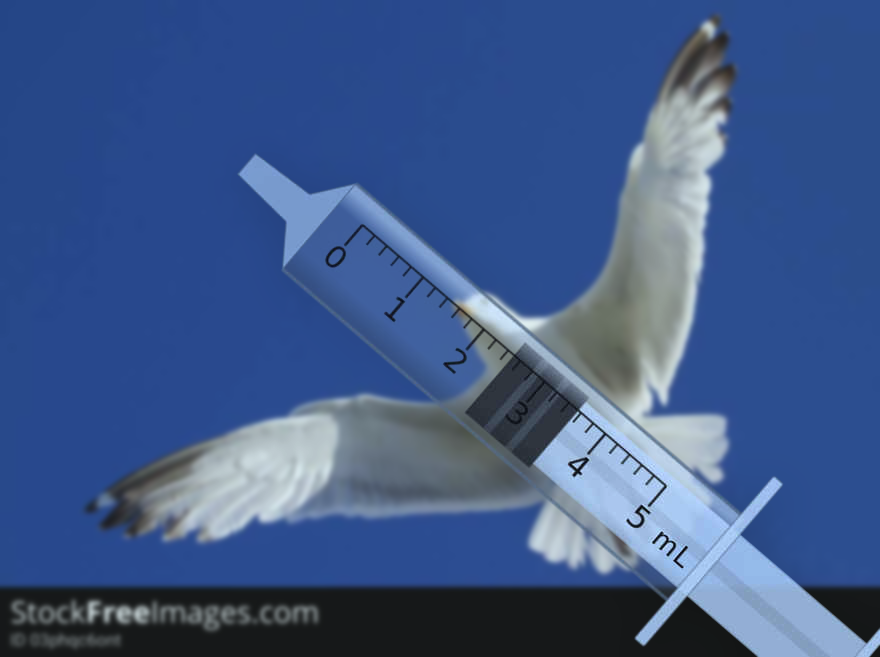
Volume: 2.5 mL
